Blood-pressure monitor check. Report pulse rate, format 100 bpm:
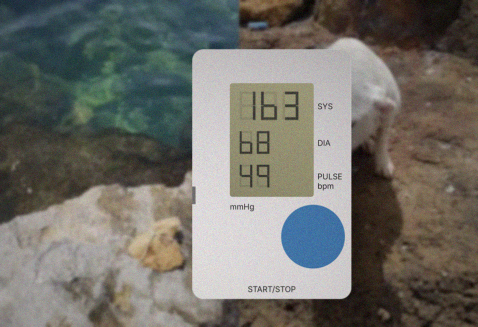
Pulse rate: 49 bpm
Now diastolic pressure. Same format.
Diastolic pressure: 68 mmHg
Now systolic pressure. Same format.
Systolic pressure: 163 mmHg
